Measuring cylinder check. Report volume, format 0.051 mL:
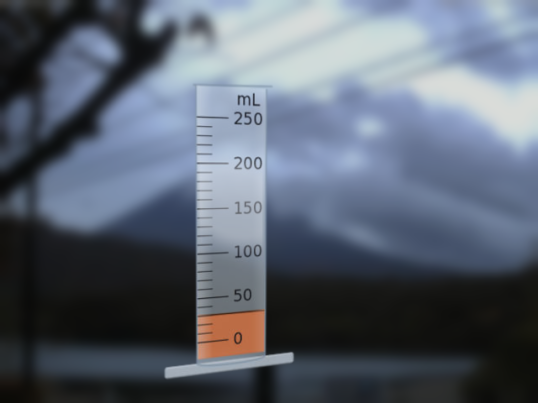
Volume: 30 mL
